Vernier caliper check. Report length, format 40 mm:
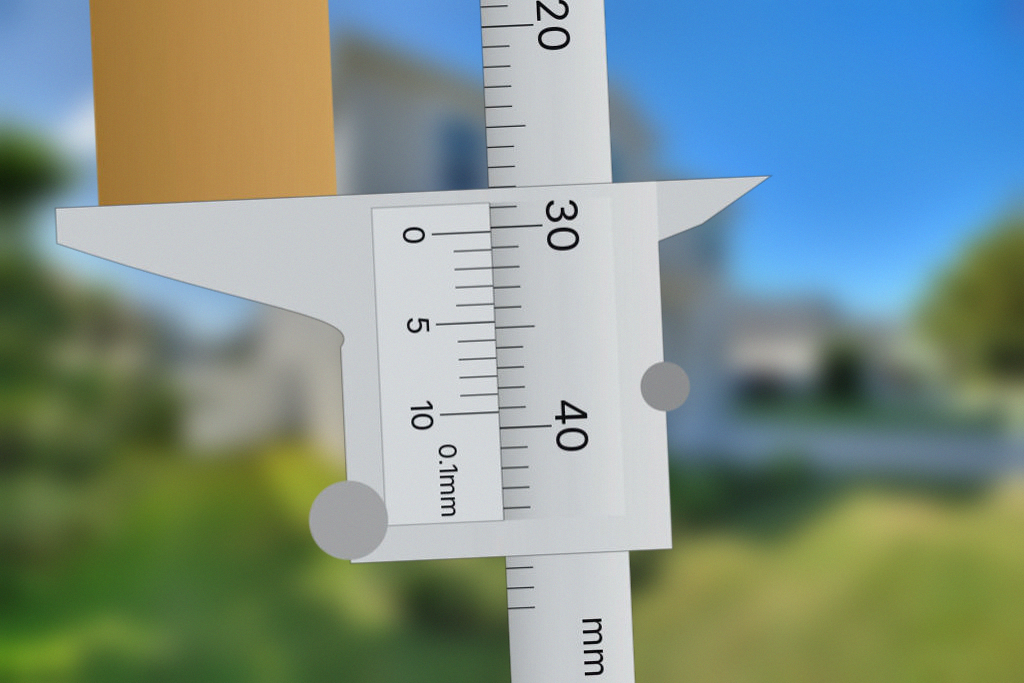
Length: 30.2 mm
